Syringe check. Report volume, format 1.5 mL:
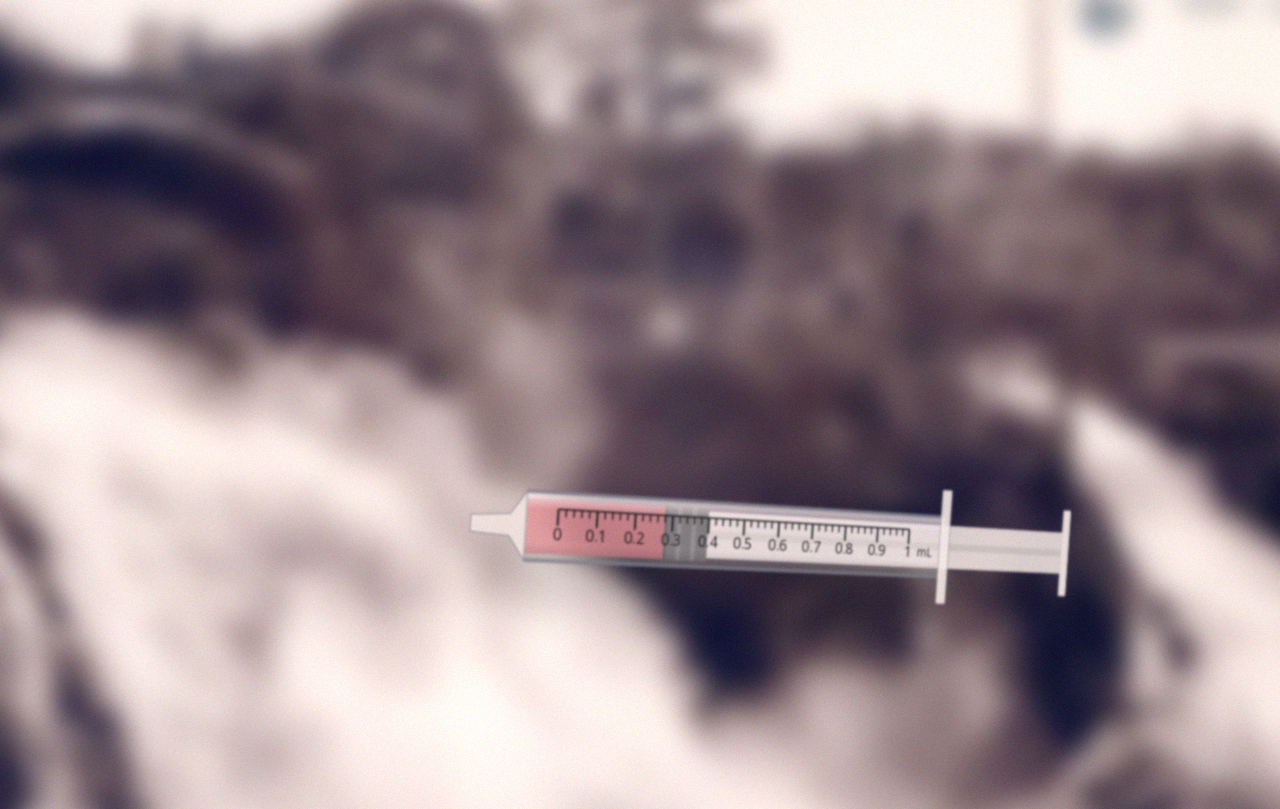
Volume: 0.28 mL
